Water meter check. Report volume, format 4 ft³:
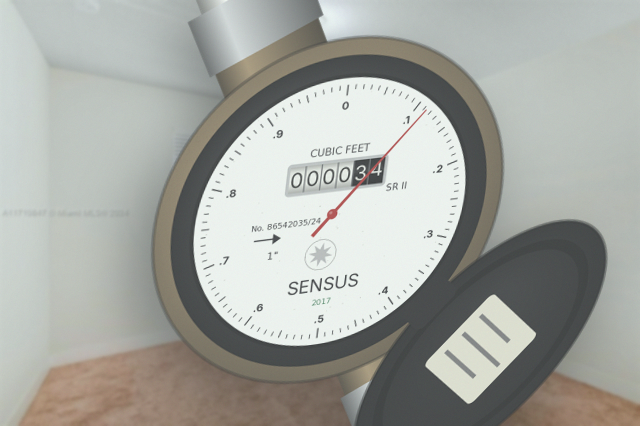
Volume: 34.11 ft³
